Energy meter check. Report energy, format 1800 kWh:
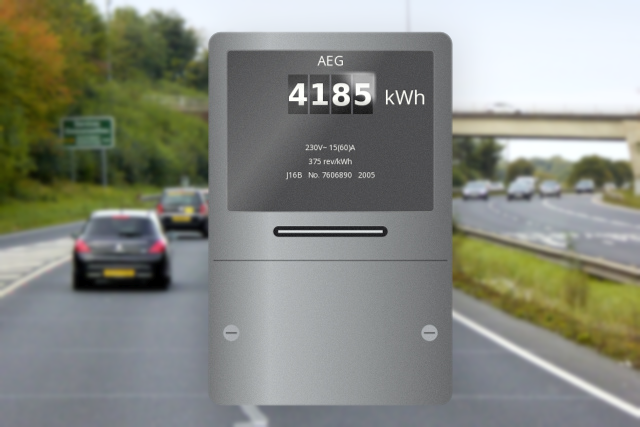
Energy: 4185 kWh
